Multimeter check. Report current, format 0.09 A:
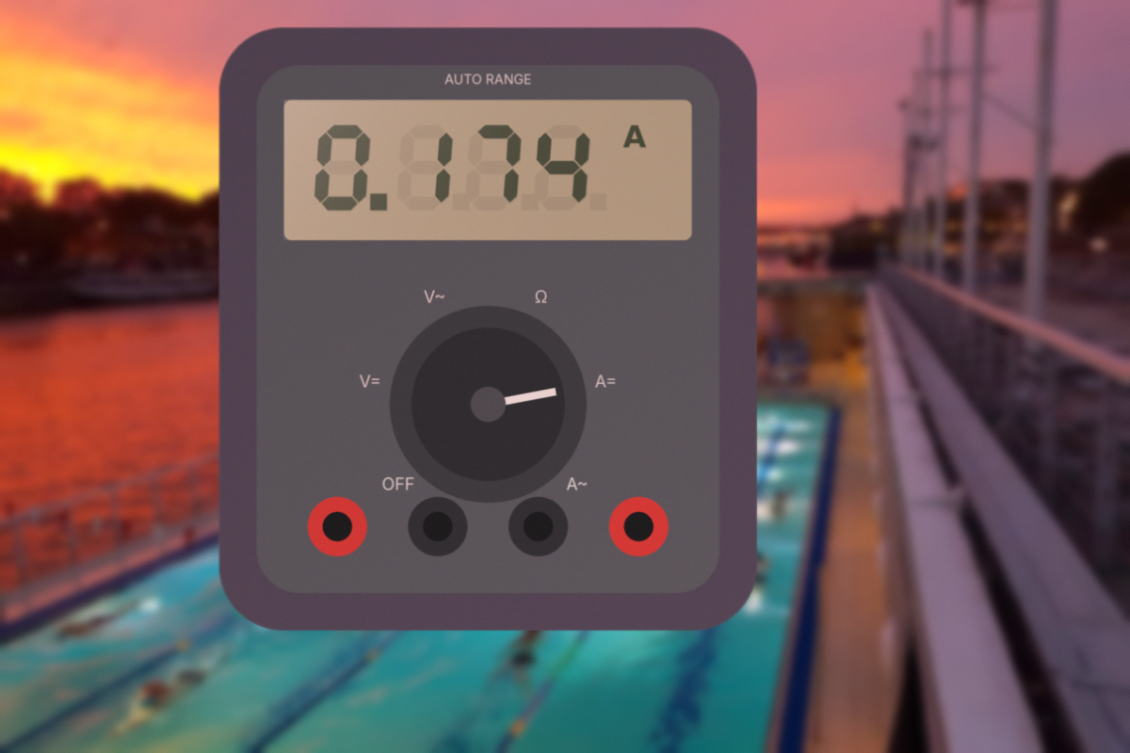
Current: 0.174 A
